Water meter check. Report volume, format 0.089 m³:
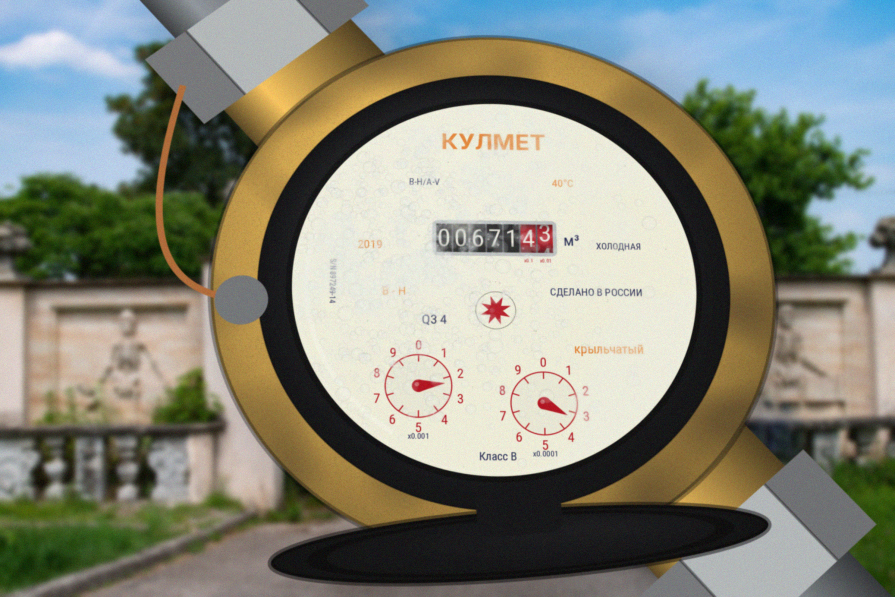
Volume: 671.4323 m³
